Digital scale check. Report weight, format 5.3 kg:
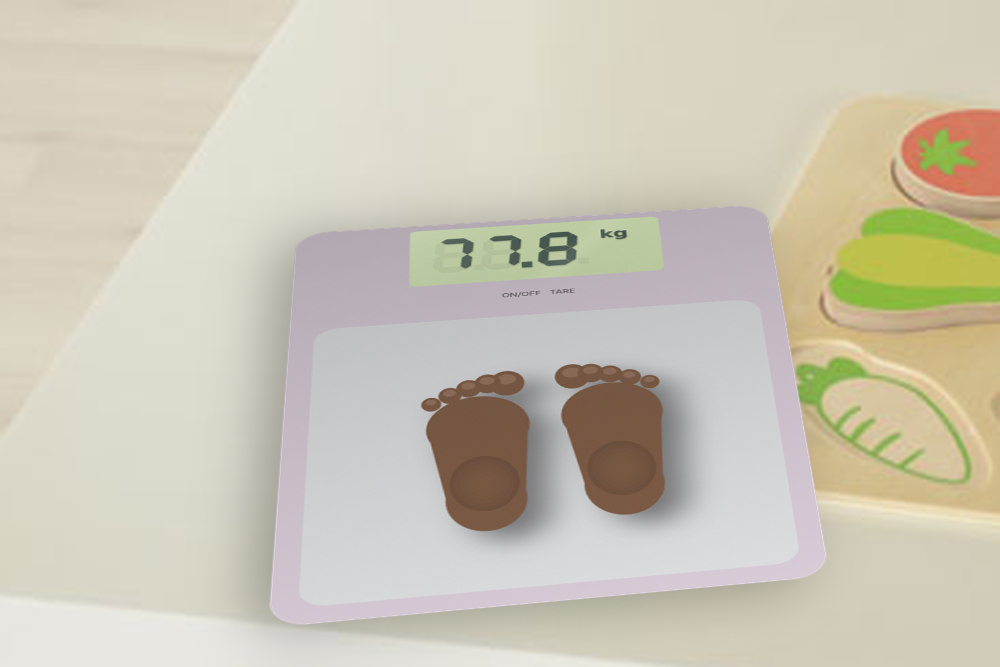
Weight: 77.8 kg
